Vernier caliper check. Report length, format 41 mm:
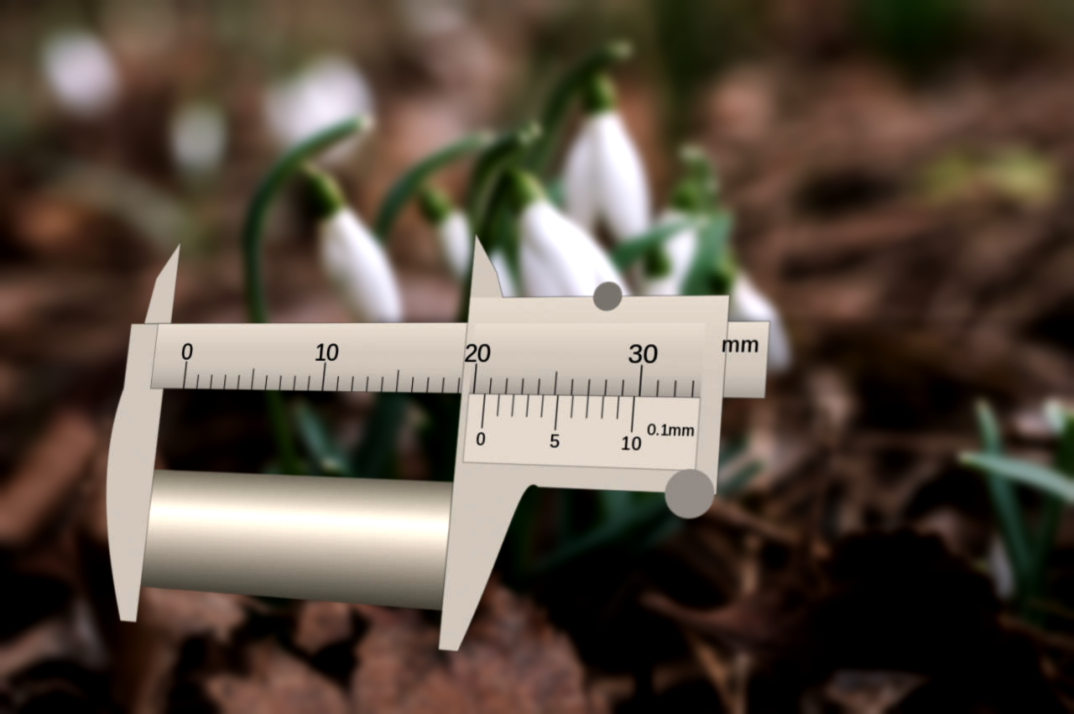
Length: 20.7 mm
